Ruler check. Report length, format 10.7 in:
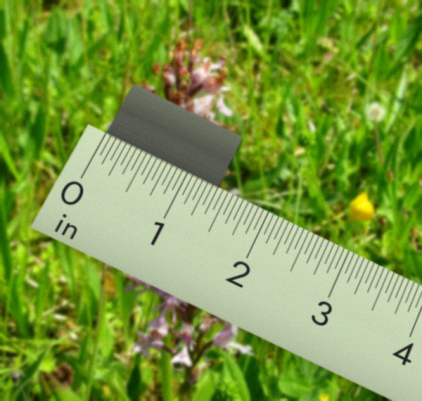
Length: 1.375 in
